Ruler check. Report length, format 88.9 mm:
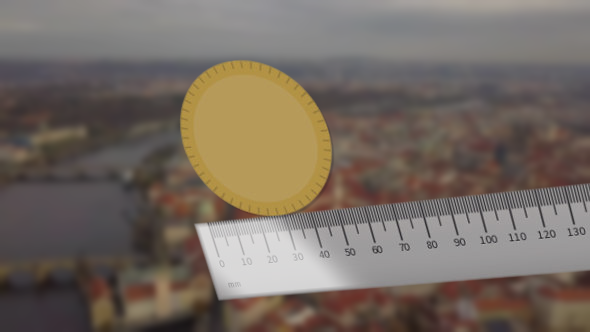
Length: 55 mm
